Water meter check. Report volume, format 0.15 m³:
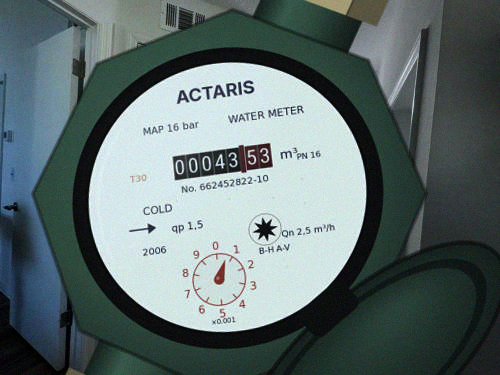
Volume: 43.530 m³
